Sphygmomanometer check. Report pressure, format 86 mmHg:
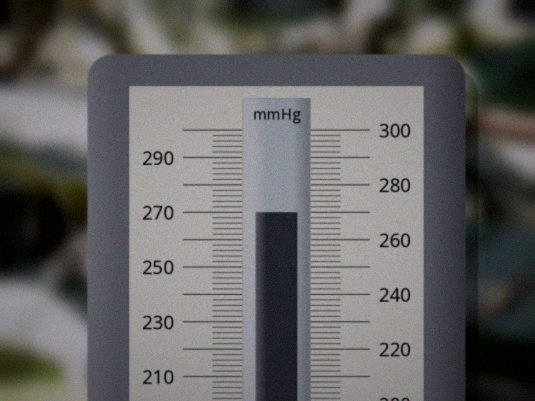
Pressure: 270 mmHg
